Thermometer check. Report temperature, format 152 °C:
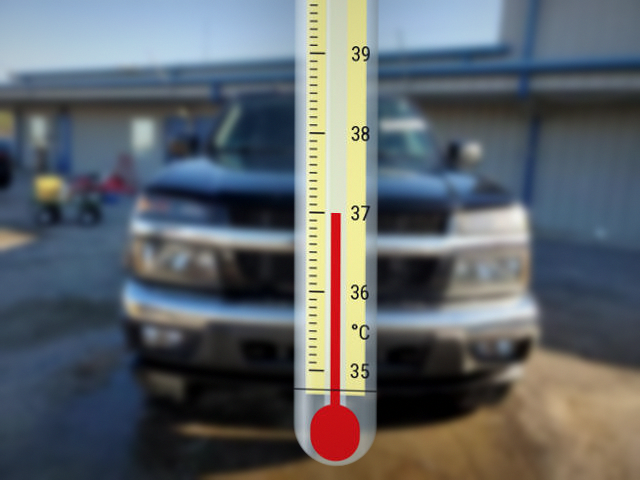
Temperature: 37 °C
